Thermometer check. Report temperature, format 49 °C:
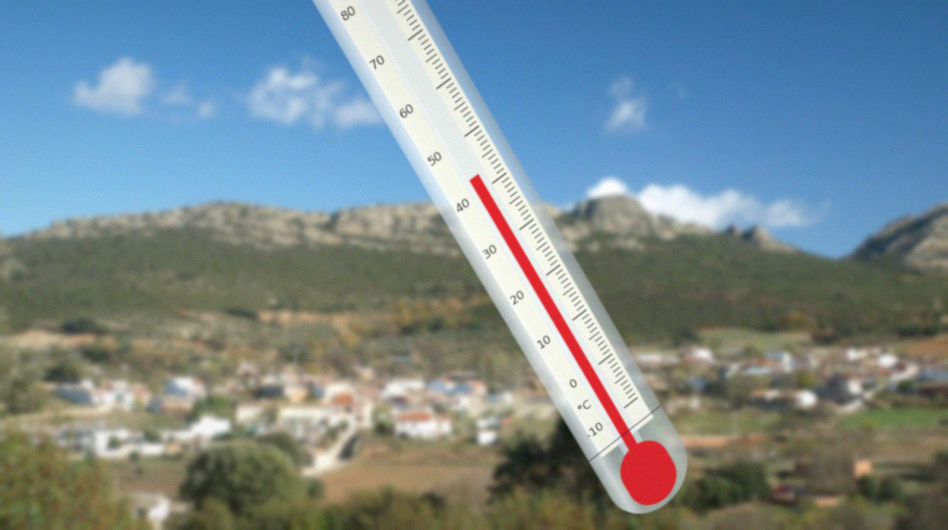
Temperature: 43 °C
